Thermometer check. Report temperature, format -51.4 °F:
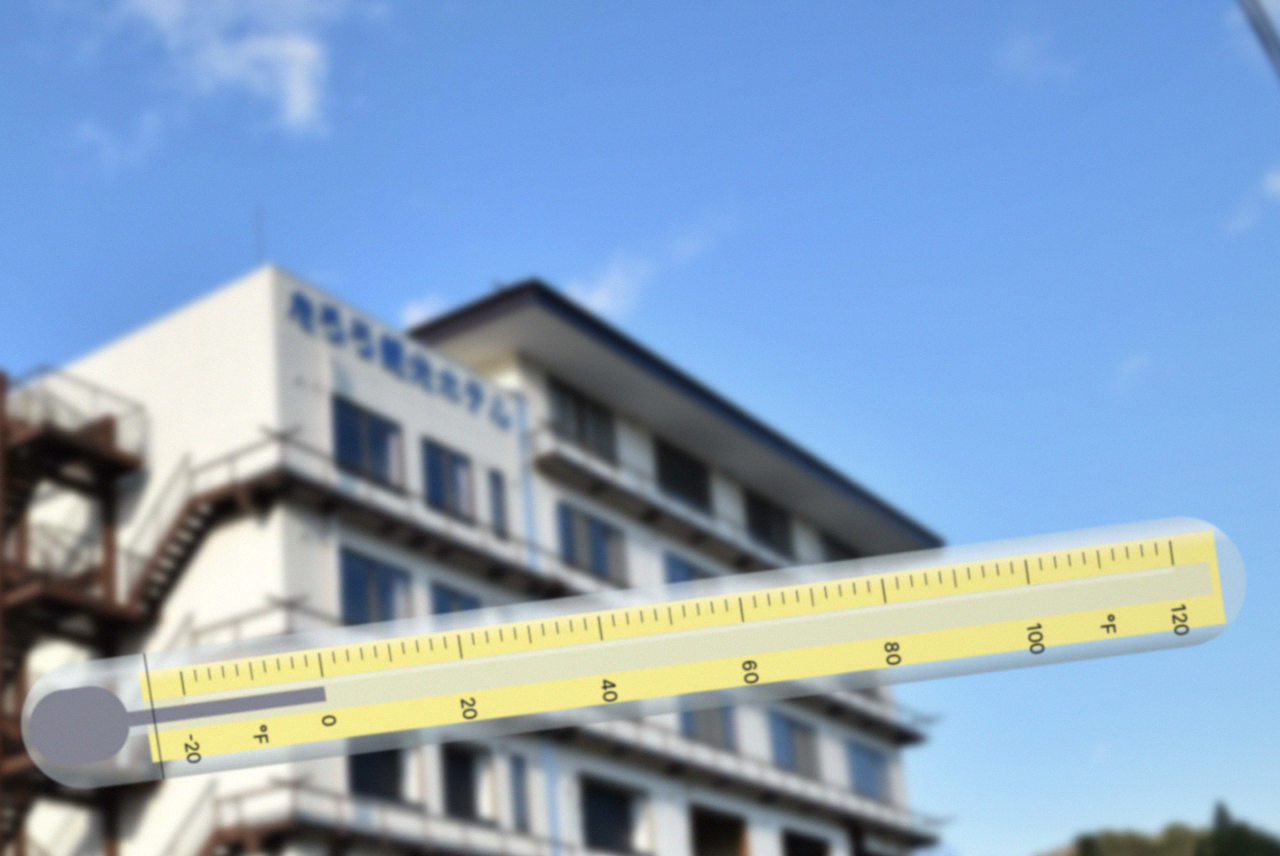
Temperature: 0 °F
